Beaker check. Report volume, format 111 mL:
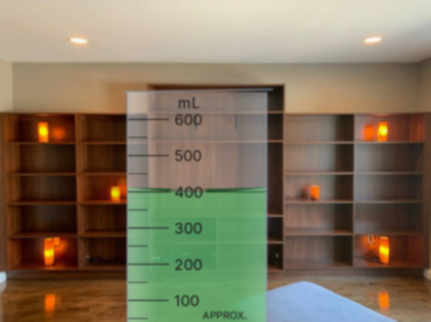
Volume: 400 mL
